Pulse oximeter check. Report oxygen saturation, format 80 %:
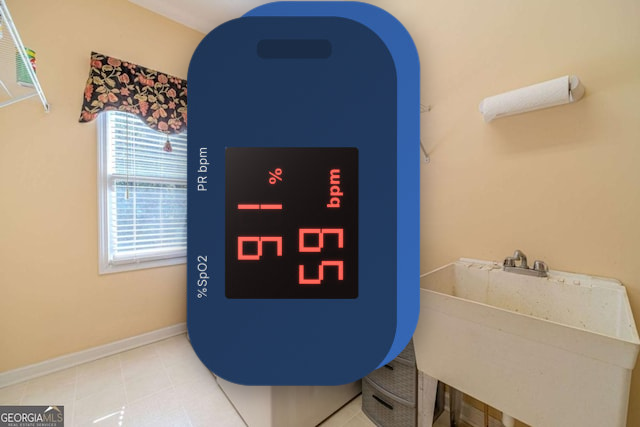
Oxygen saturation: 91 %
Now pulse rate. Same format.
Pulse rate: 59 bpm
